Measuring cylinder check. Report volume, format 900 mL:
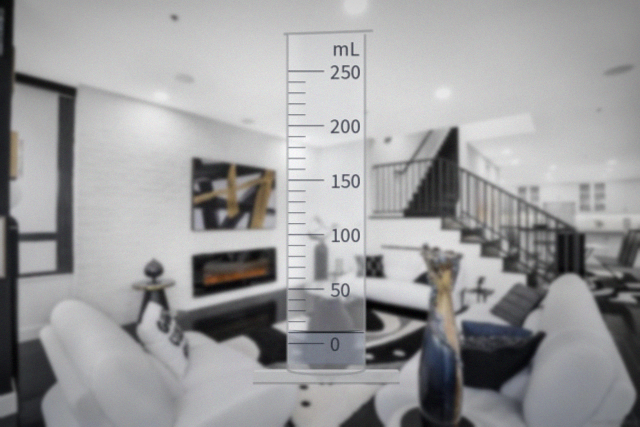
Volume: 10 mL
